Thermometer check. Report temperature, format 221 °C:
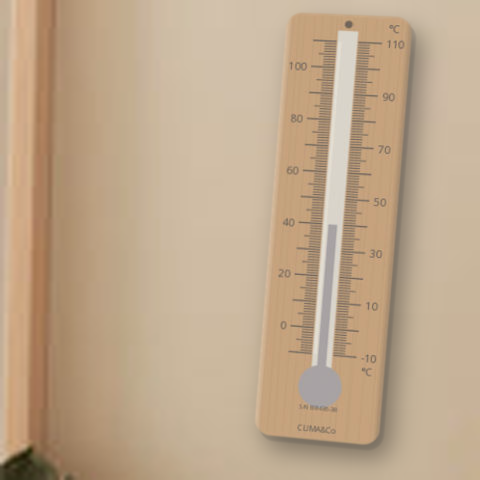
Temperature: 40 °C
